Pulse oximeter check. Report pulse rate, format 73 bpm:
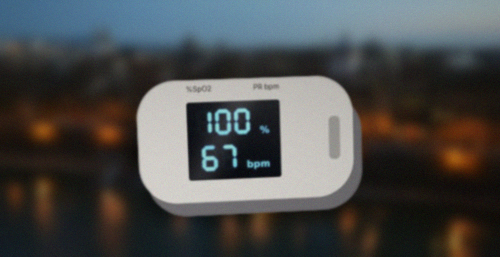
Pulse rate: 67 bpm
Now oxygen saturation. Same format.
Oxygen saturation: 100 %
